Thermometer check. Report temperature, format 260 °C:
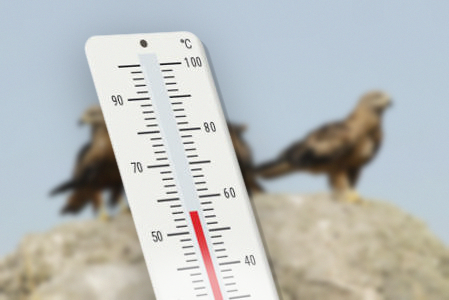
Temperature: 56 °C
